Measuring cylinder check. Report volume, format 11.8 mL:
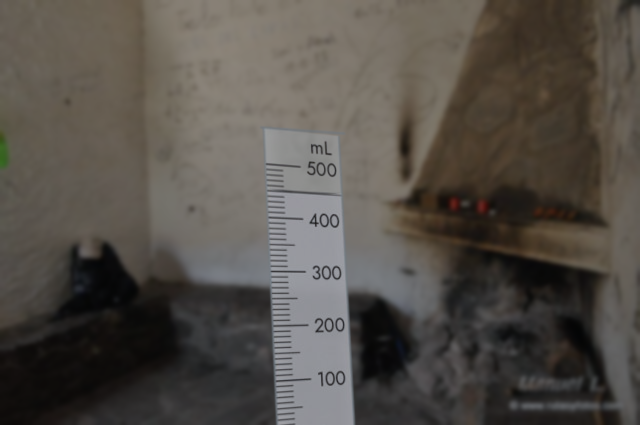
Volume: 450 mL
